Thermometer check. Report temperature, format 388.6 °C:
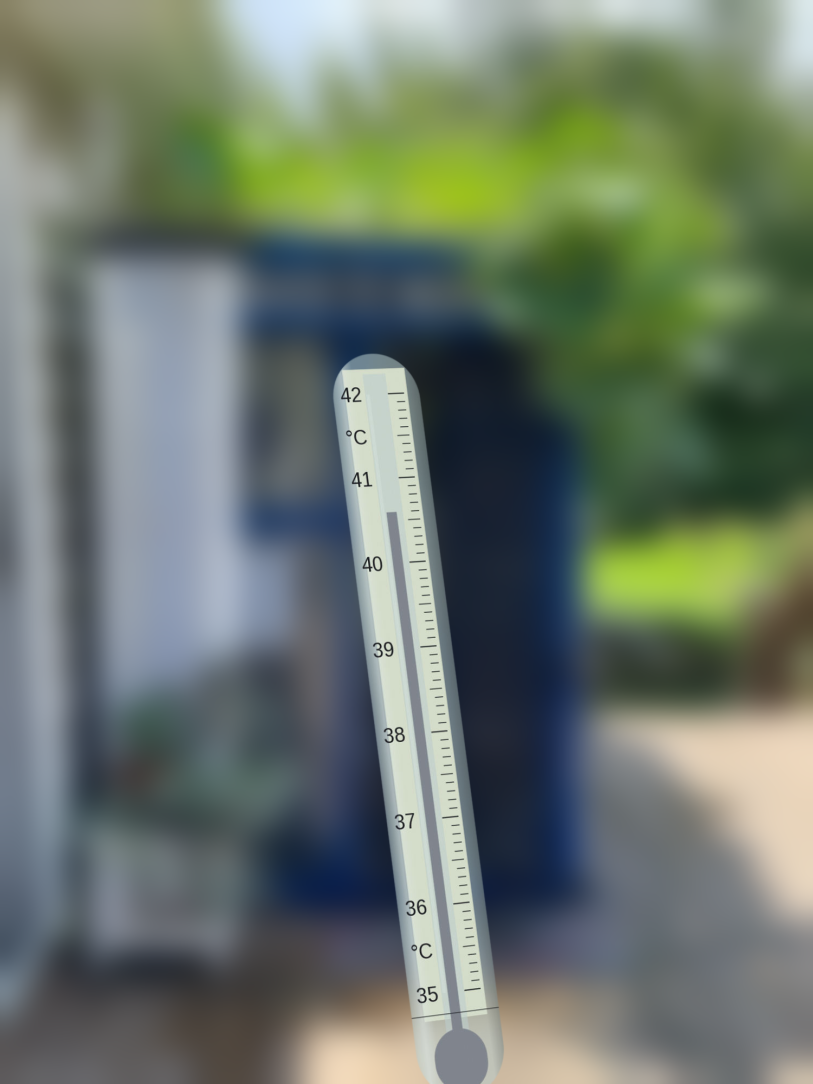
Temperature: 40.6 °C
